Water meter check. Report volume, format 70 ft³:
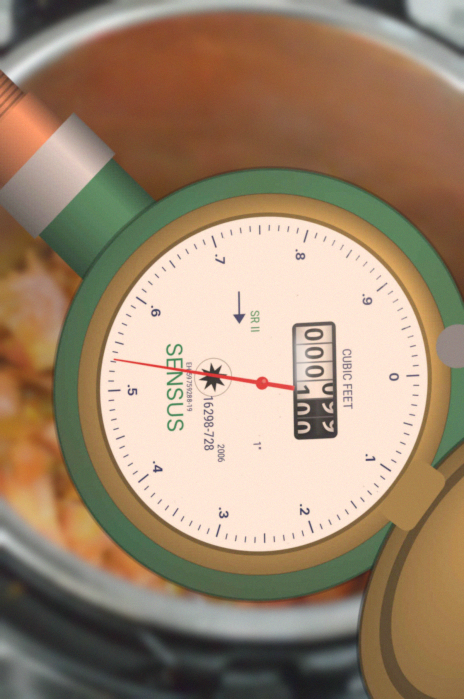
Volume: 99.53 ft³
